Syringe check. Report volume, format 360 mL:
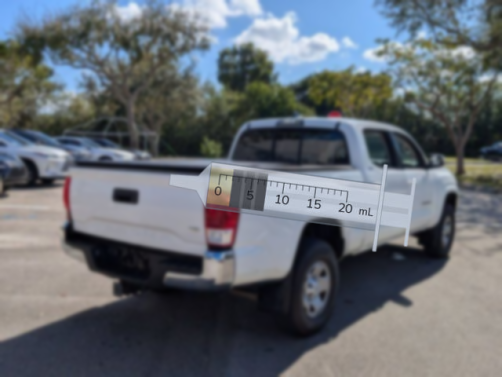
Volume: 2 mL
